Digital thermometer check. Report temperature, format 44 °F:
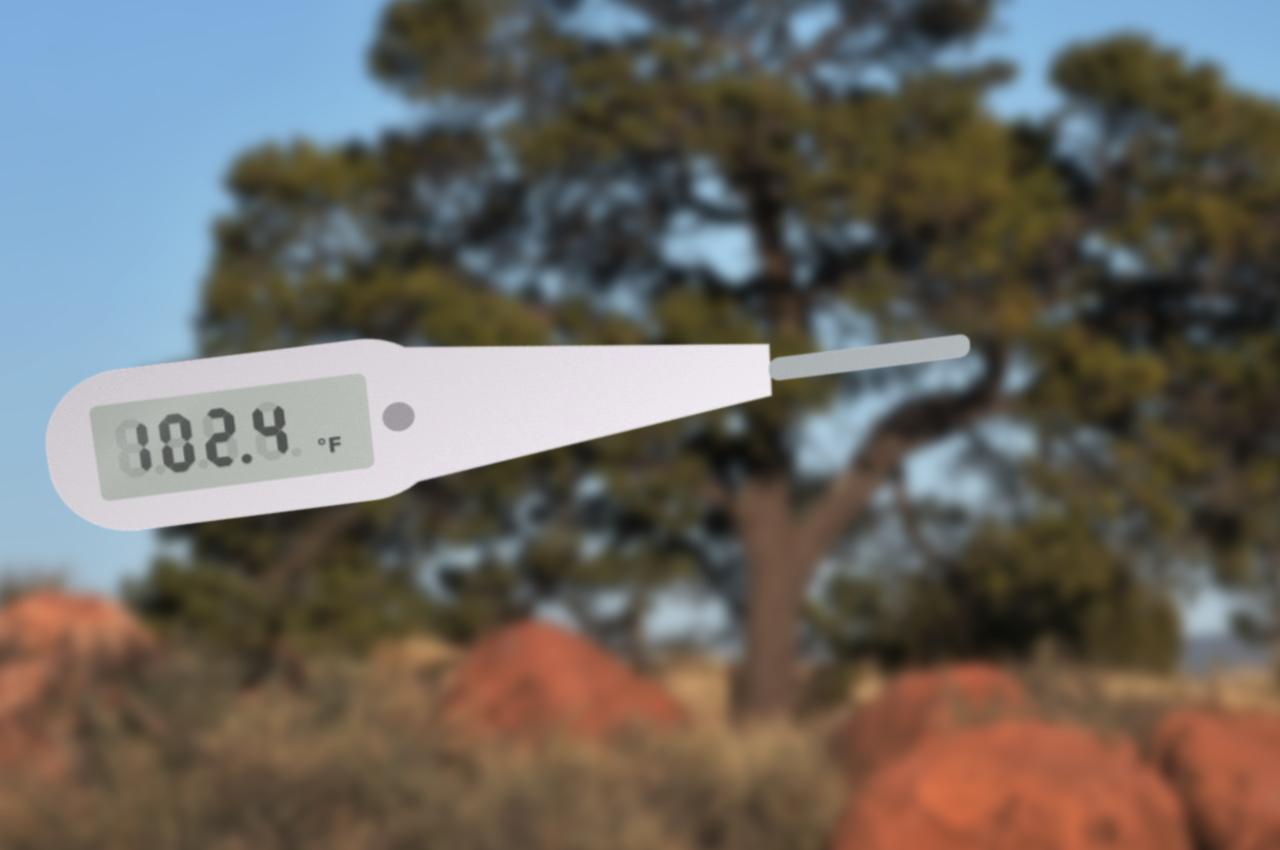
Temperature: 102.4 °F
